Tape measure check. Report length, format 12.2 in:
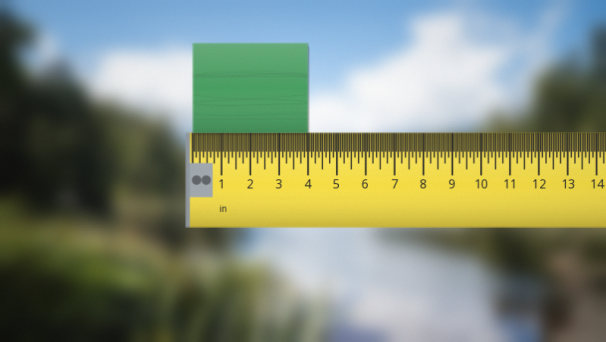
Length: 4 in
